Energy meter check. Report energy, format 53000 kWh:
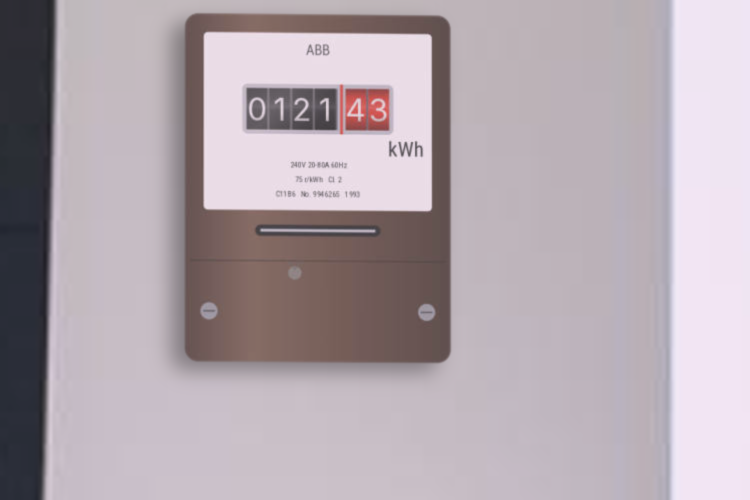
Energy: 121.43 kWh
